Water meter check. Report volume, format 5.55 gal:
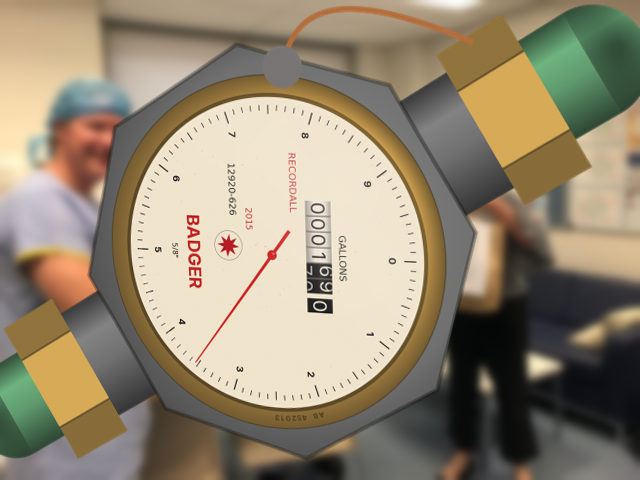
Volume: 1693.5 gal
